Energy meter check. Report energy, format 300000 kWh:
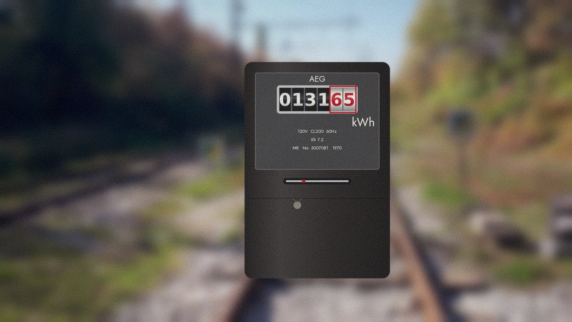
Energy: 131.65 kWh
